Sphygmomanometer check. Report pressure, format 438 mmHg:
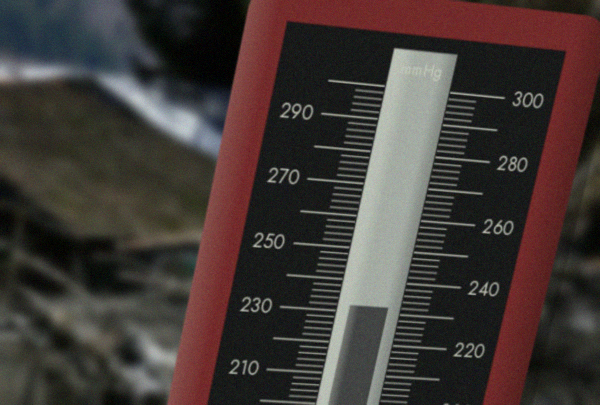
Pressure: 232 mmHg
